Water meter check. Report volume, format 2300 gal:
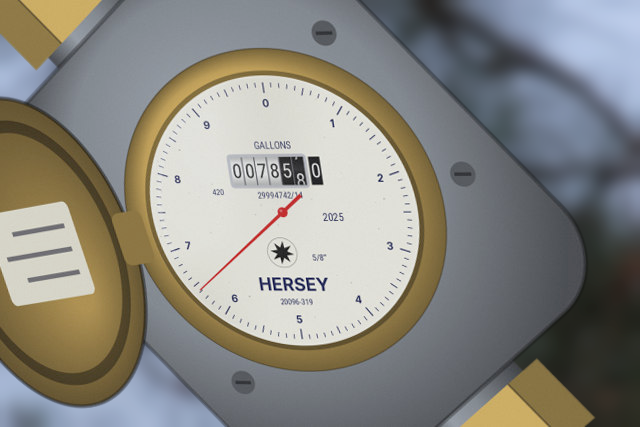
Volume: 78576.4 gal
